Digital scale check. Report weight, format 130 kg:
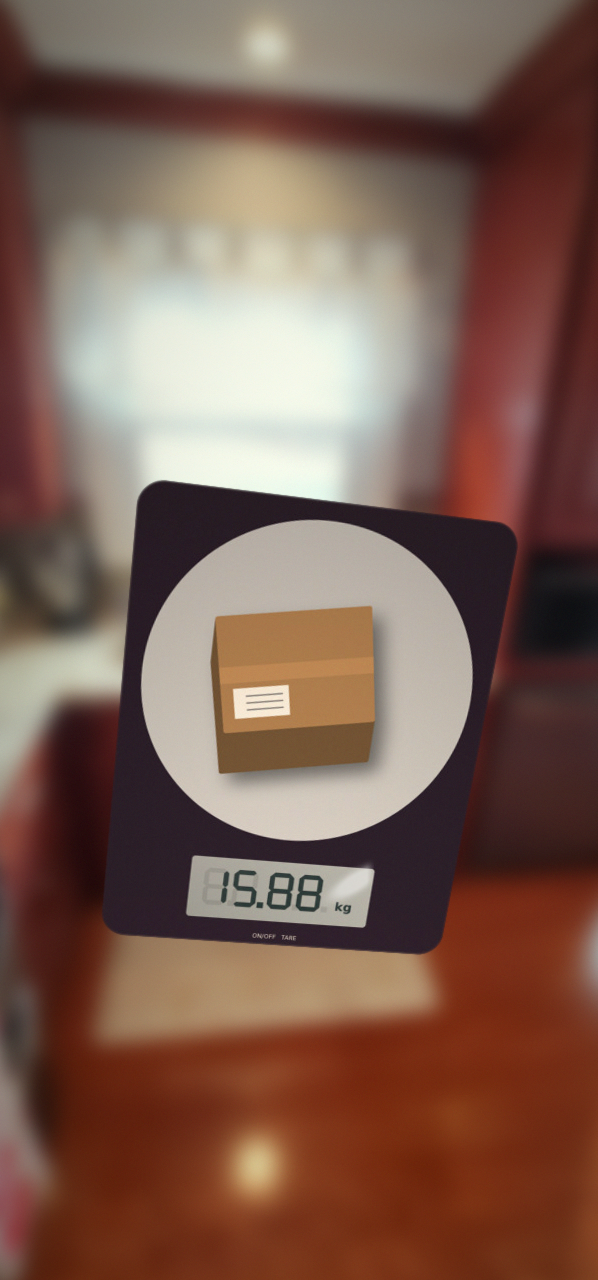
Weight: 15.88 kg
